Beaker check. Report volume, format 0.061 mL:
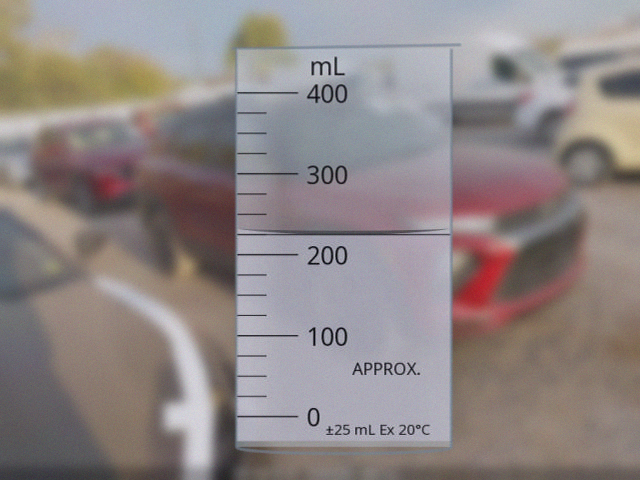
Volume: 225 mL
